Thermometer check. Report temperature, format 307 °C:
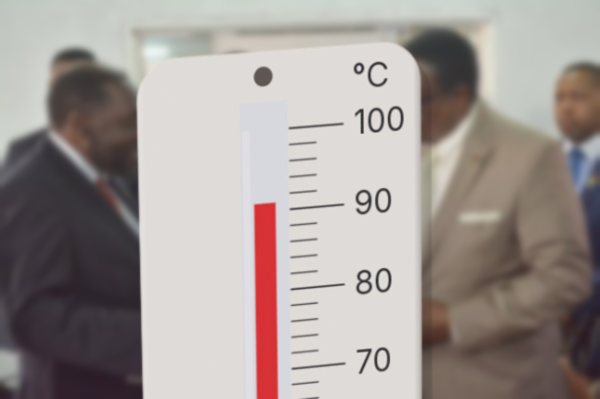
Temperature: 91 °C
